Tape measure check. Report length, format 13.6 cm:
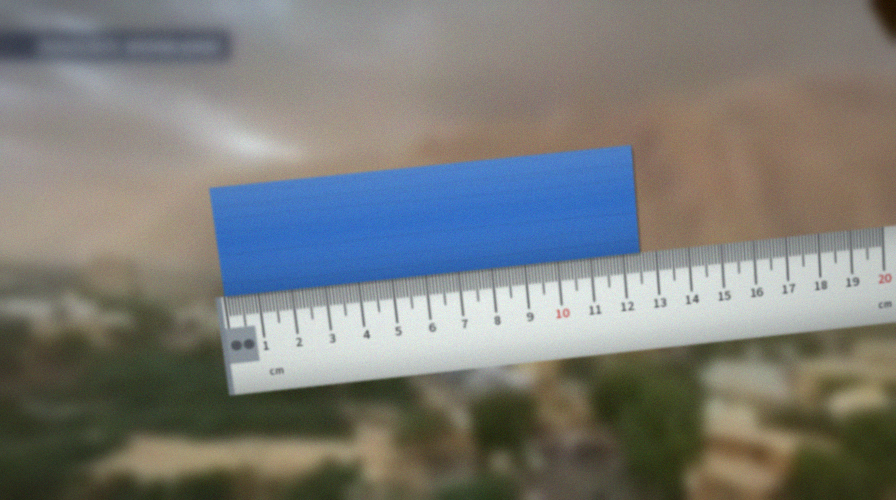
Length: 12.5 cm
